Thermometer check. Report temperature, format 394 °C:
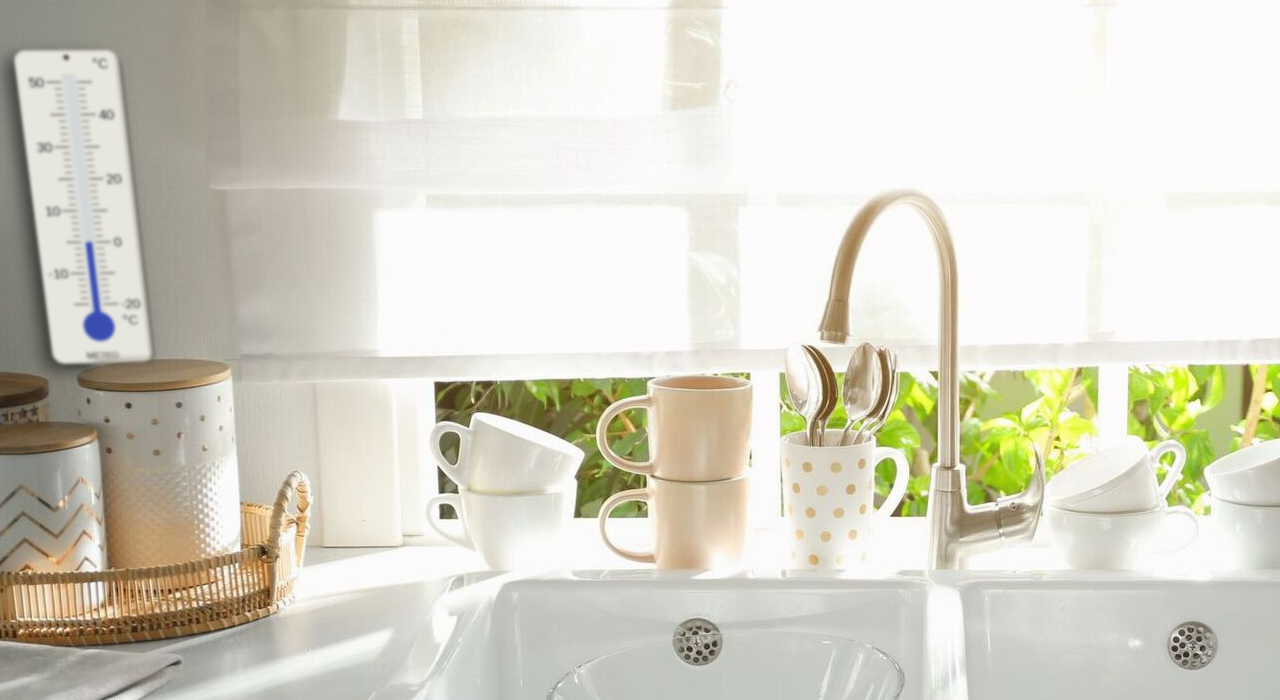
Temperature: 0 °C
